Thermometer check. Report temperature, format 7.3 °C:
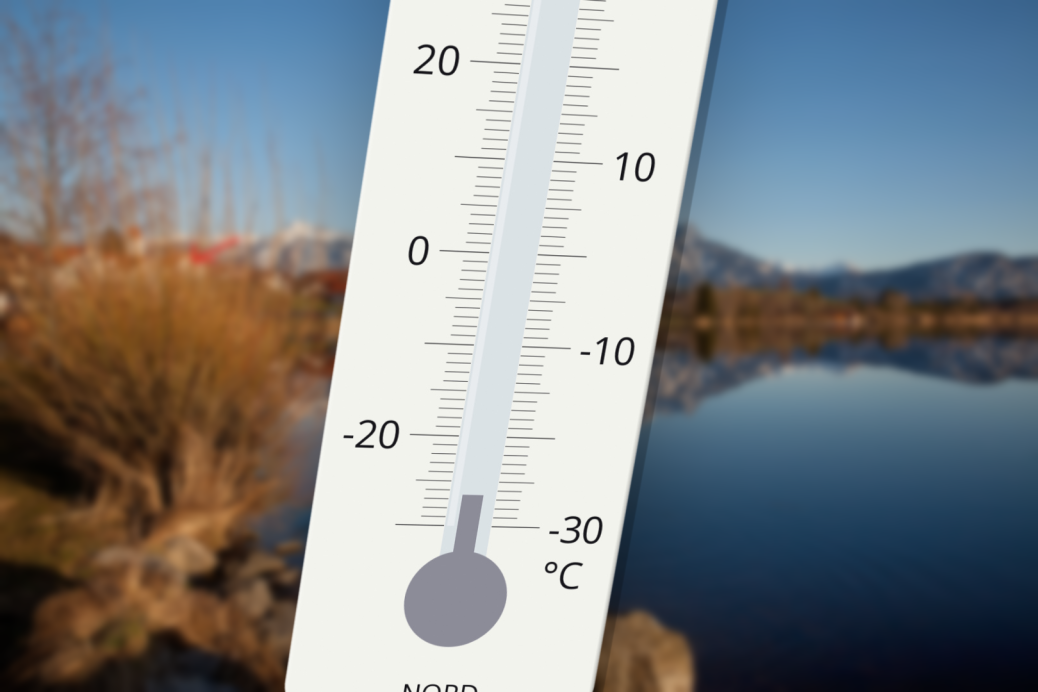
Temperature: -26.5 °C
